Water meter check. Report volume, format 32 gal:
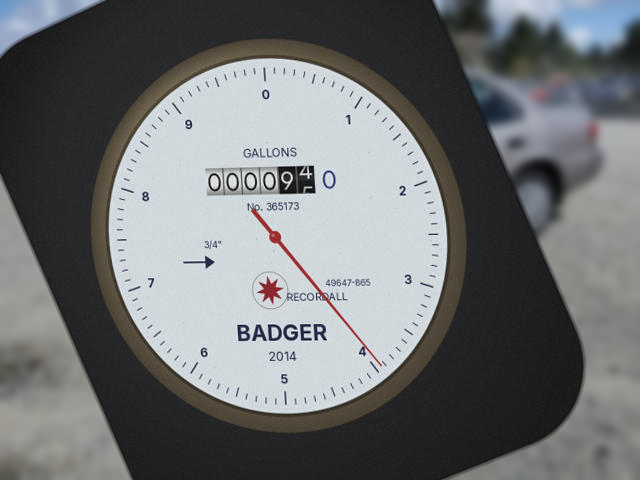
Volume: 943.9 gal
